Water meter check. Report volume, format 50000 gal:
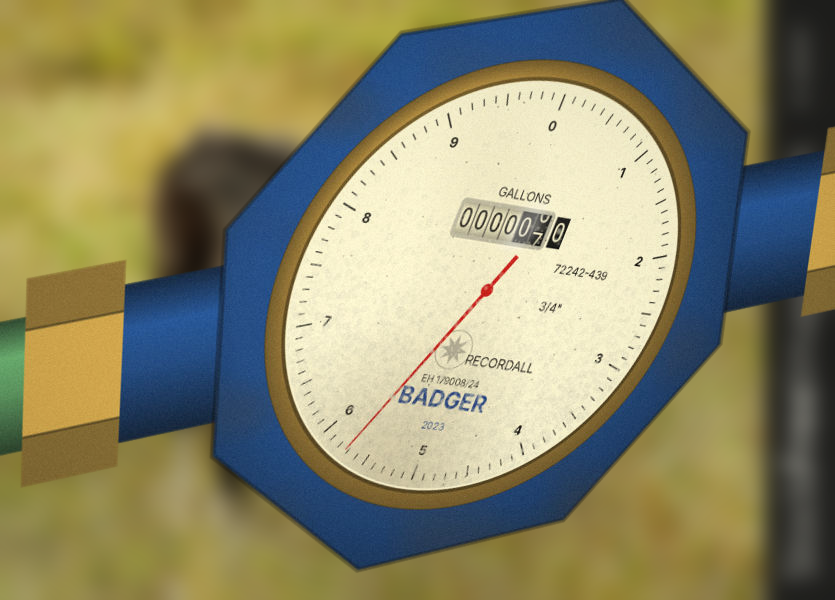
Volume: 65.7 gal
